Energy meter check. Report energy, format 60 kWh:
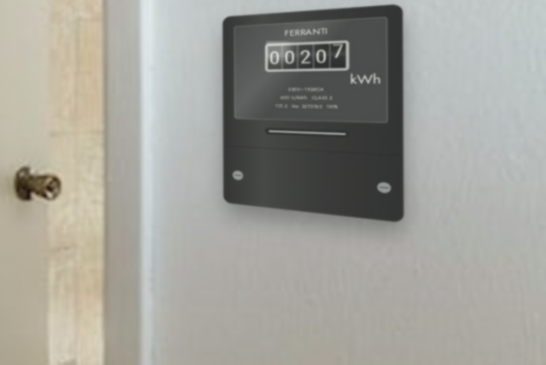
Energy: 207 kWh
